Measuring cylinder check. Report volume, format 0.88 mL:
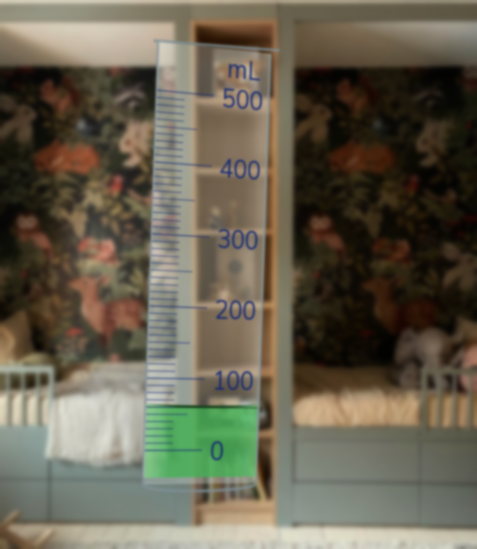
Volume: 60 mL
